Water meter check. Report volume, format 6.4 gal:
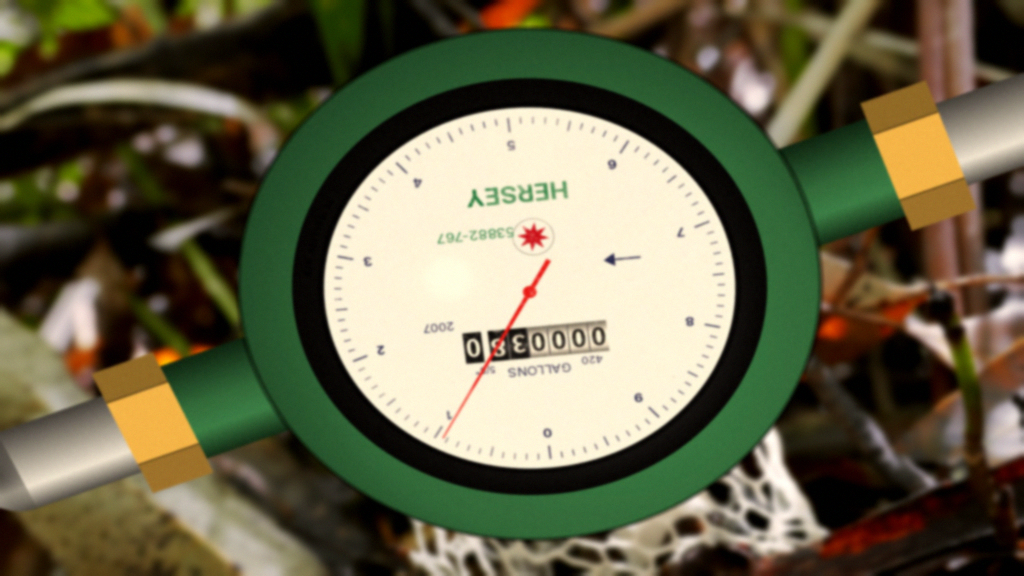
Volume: 380.9 gal
